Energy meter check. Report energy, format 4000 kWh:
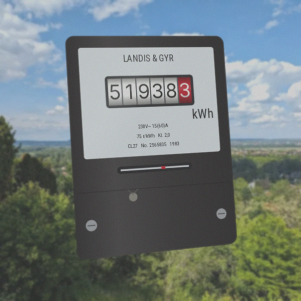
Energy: 51938.3 kWh
